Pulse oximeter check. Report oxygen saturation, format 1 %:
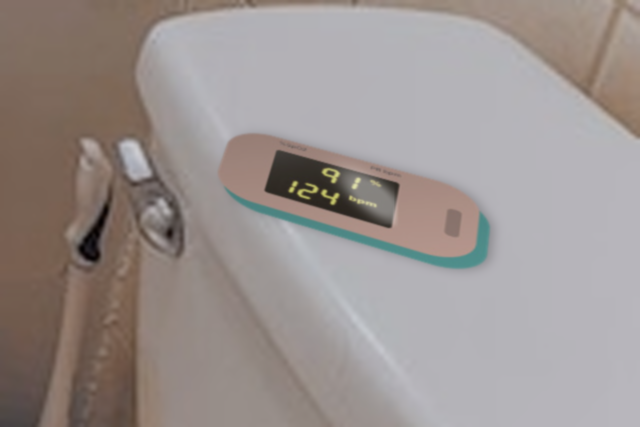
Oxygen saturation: 91 %
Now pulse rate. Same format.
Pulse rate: 124 bpm
